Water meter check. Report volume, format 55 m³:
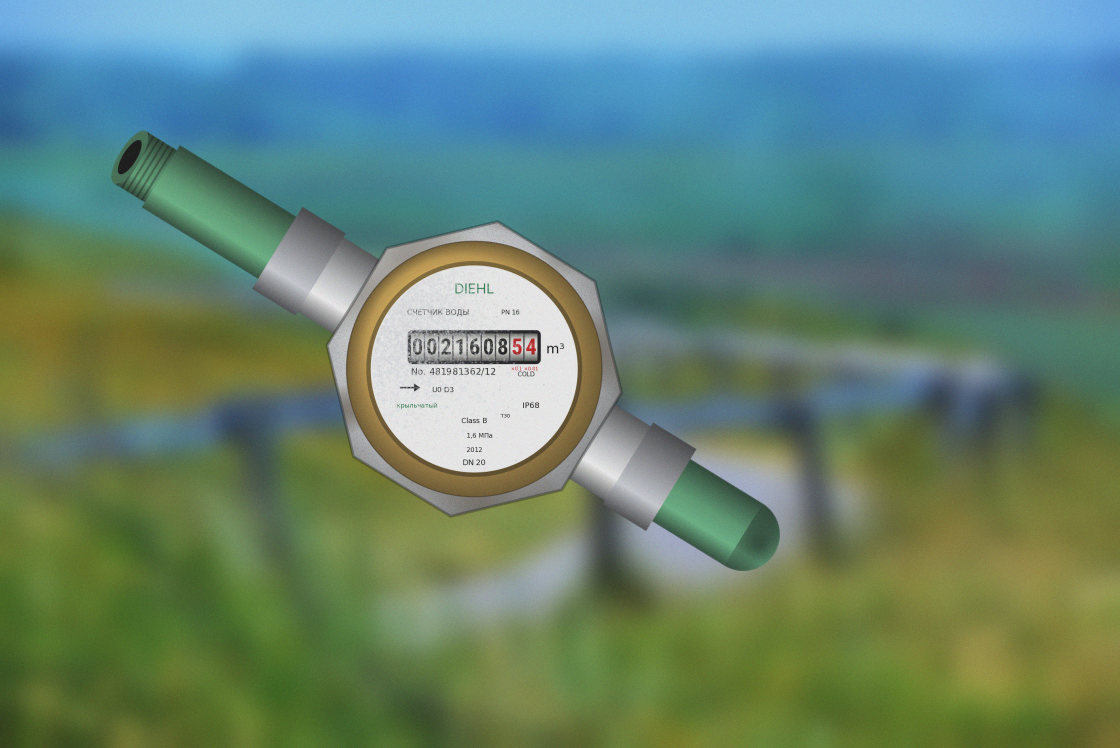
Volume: 21608.54 m³
